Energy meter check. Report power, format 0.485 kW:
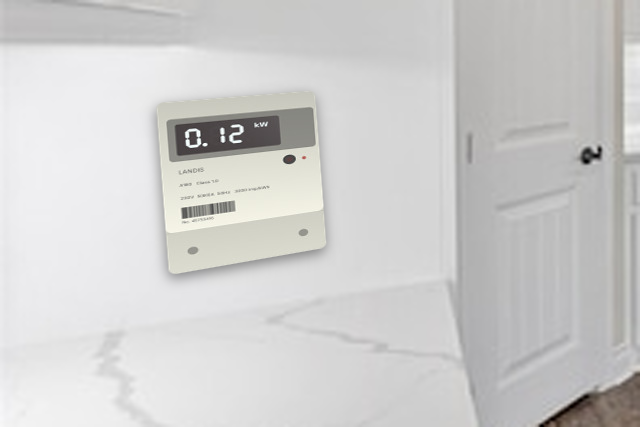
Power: 0.12 kW
